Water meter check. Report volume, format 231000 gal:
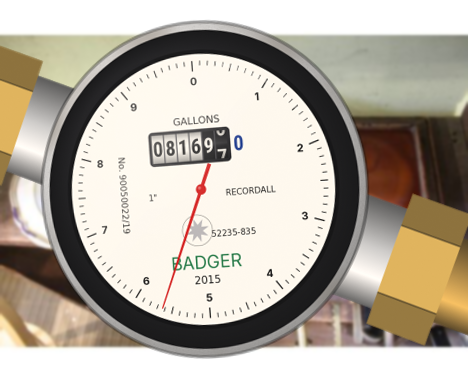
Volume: 816965.6 gal
